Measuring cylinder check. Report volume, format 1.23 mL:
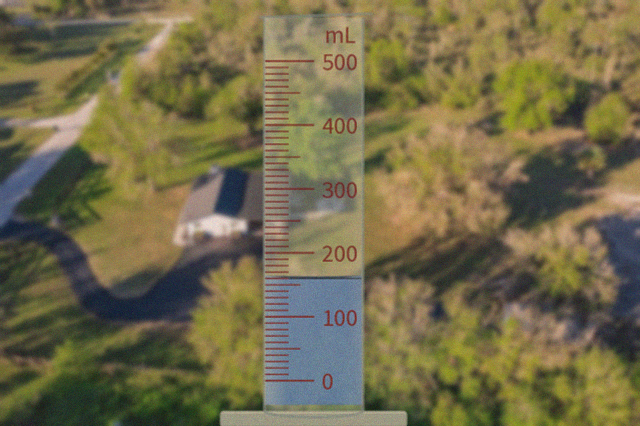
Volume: 160 mL
